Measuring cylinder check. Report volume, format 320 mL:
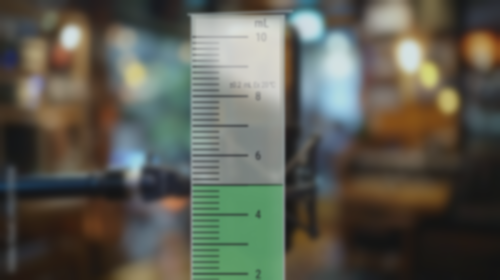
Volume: 5 mL
